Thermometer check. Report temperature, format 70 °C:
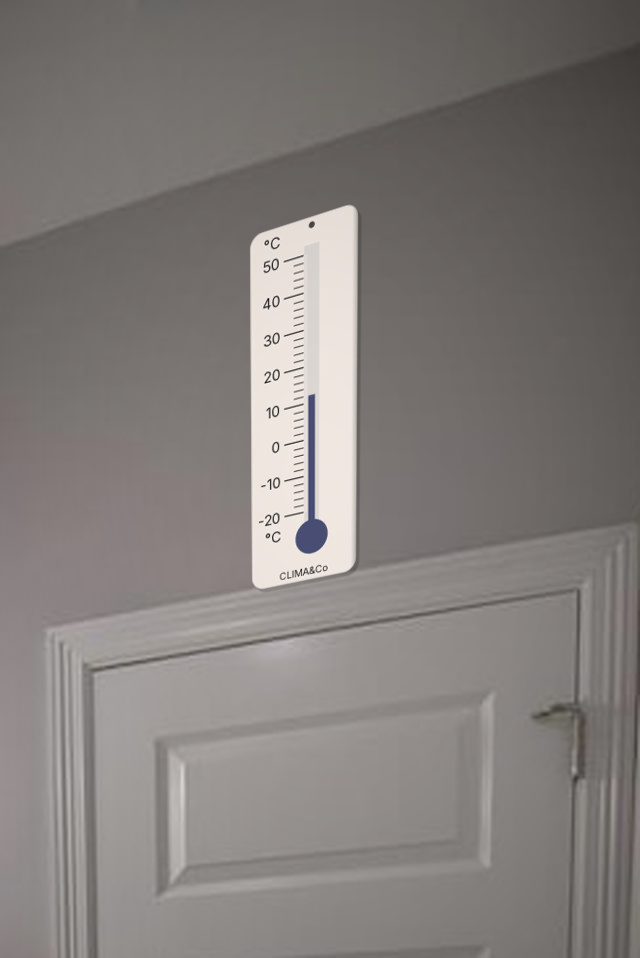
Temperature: 12 °C
